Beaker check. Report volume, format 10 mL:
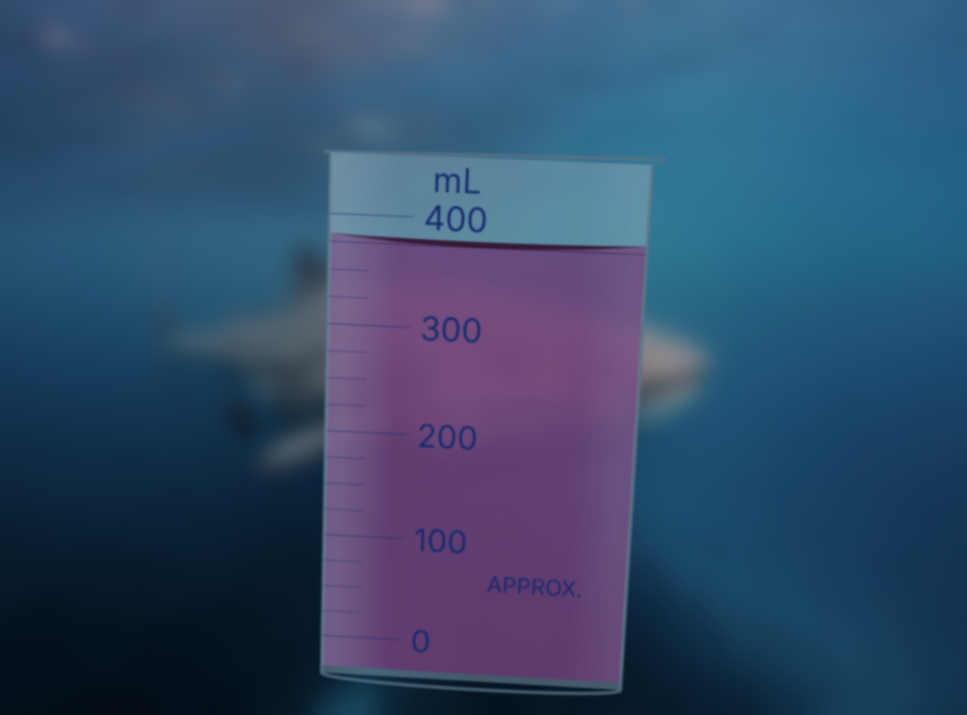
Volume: 375 mL
